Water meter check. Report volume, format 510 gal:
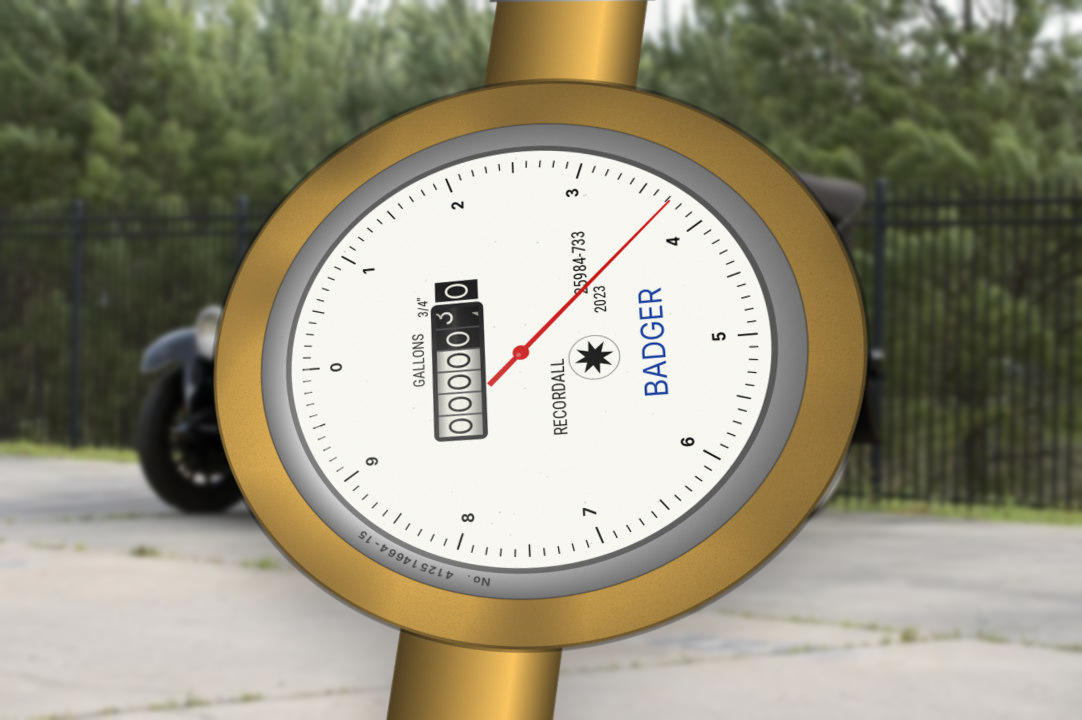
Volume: 33.7 gal
